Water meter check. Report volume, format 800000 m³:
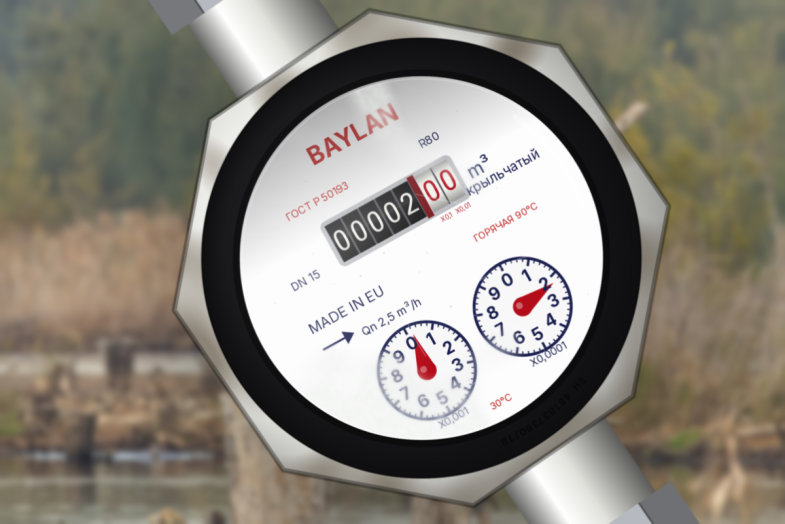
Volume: 2.0002 m³
